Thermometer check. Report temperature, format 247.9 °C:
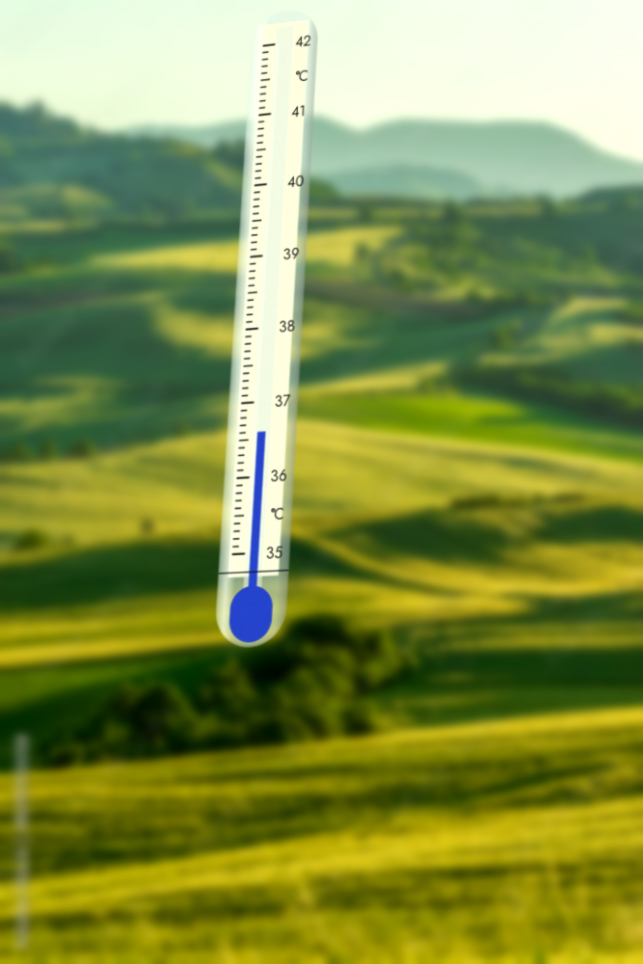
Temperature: 36.6 °C
